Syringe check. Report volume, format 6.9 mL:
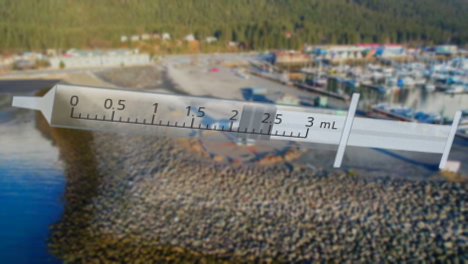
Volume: 2.1 mL
